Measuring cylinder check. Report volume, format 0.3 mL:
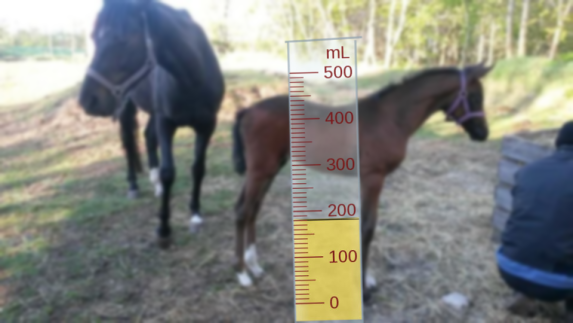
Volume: 180 mL
